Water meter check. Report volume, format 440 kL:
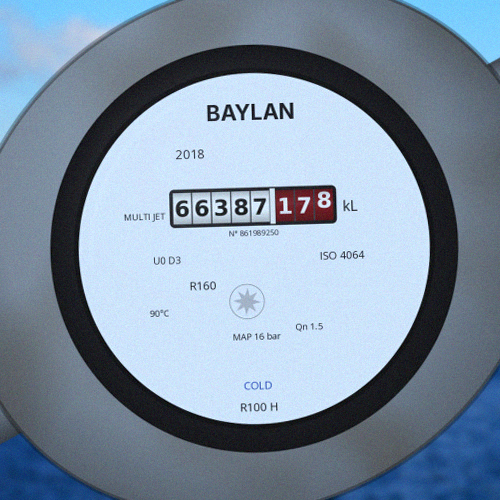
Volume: 66387.178 kL
